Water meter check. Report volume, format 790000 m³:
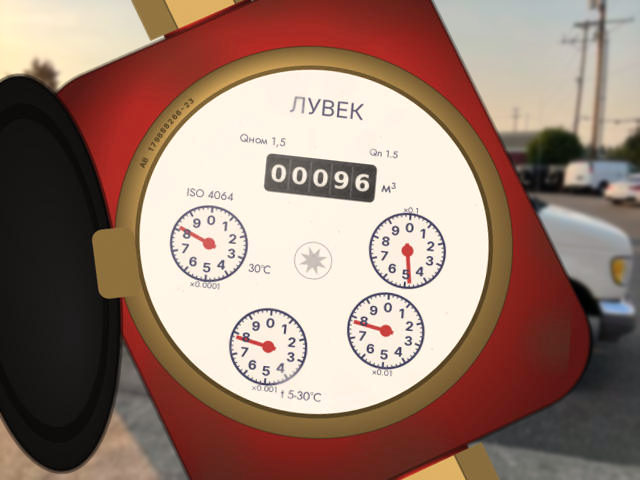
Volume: 96.4778 m³
